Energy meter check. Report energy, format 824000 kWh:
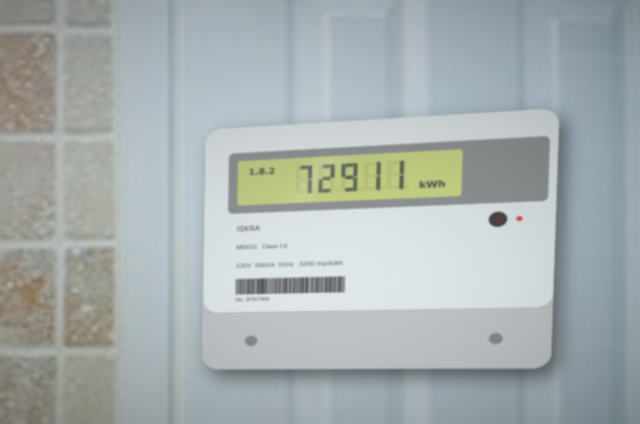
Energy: 72911 kWh
